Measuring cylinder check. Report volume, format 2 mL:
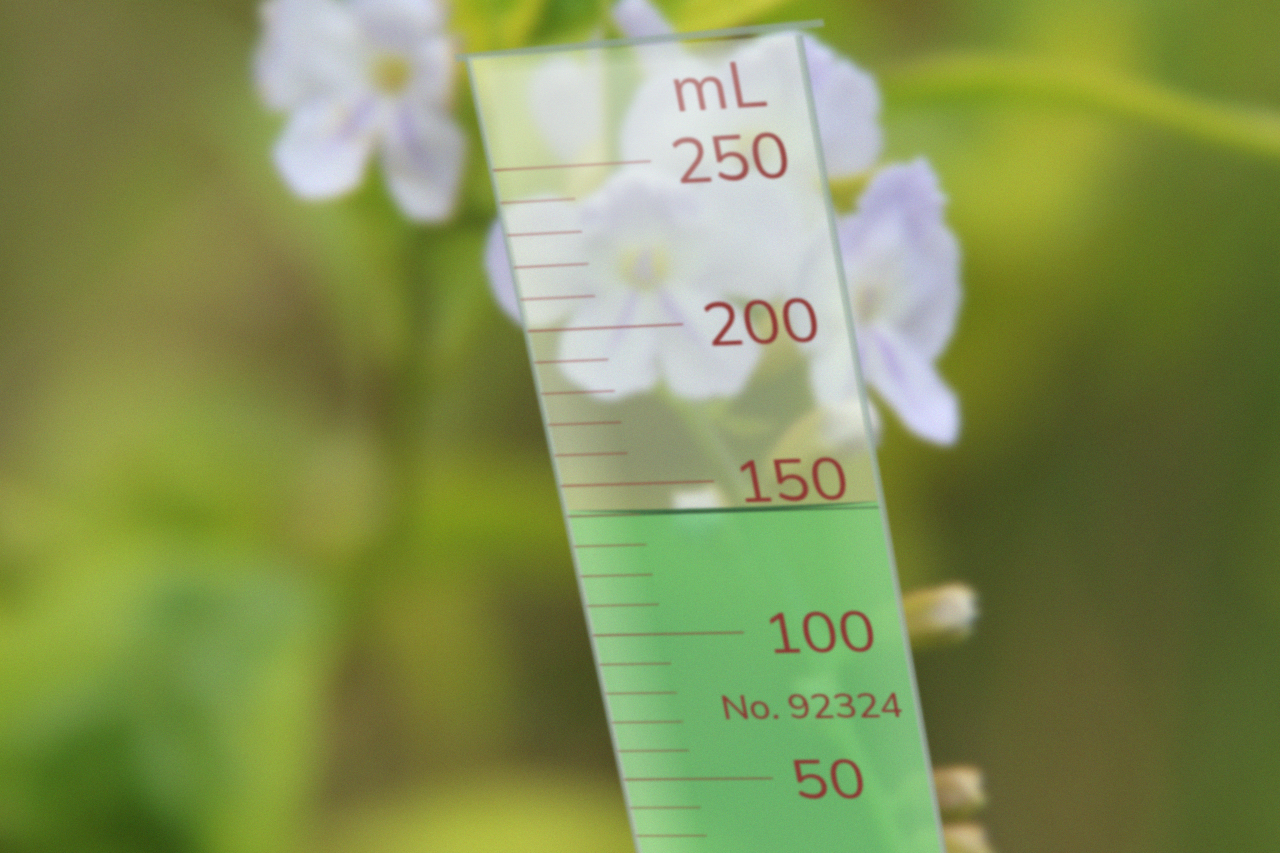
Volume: 140 mL
